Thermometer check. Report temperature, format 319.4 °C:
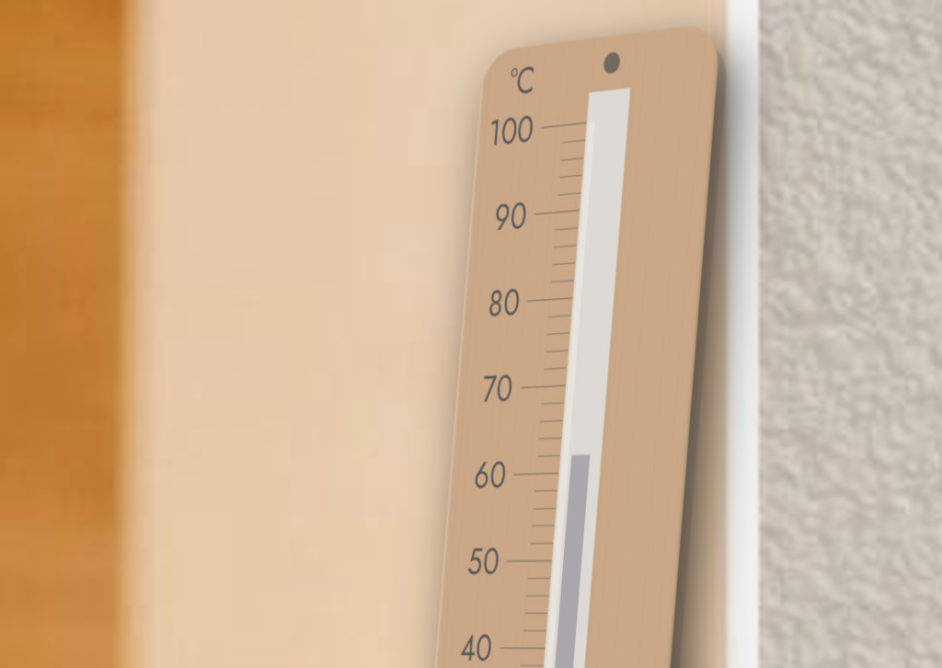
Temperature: 62 °C
